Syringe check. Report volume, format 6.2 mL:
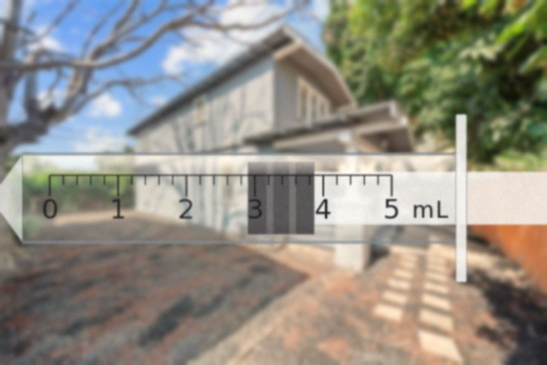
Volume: 2.9 mL
